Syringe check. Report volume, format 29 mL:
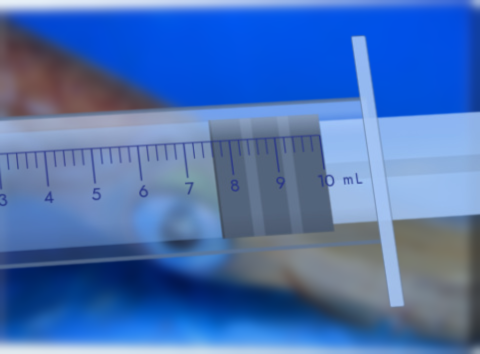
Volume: 7.6 mL
